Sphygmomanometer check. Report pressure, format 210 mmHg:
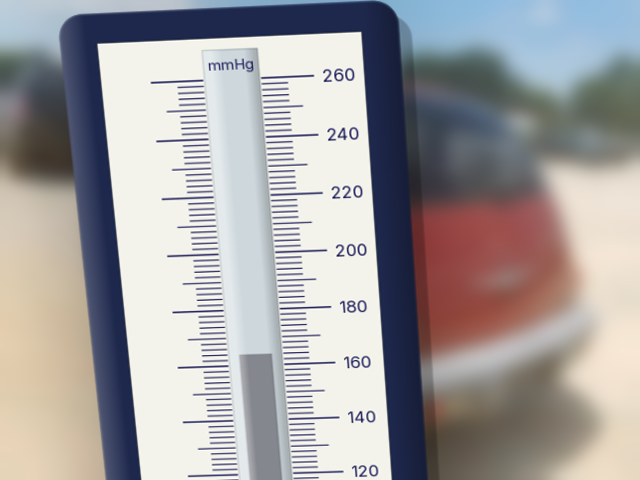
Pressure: 164 mmHg
